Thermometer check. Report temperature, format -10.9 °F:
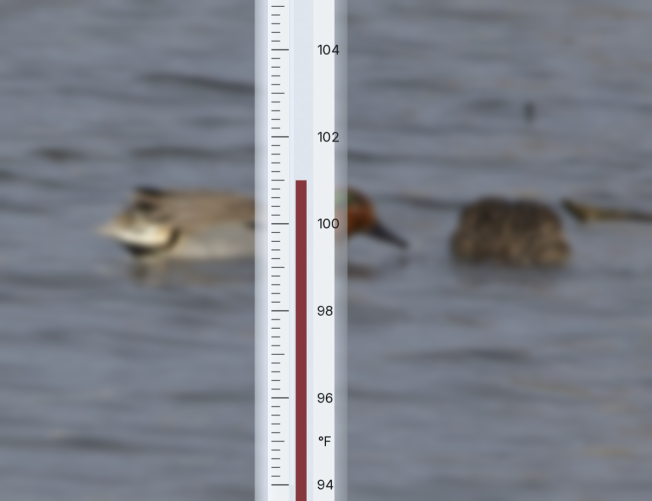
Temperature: 101 °F
